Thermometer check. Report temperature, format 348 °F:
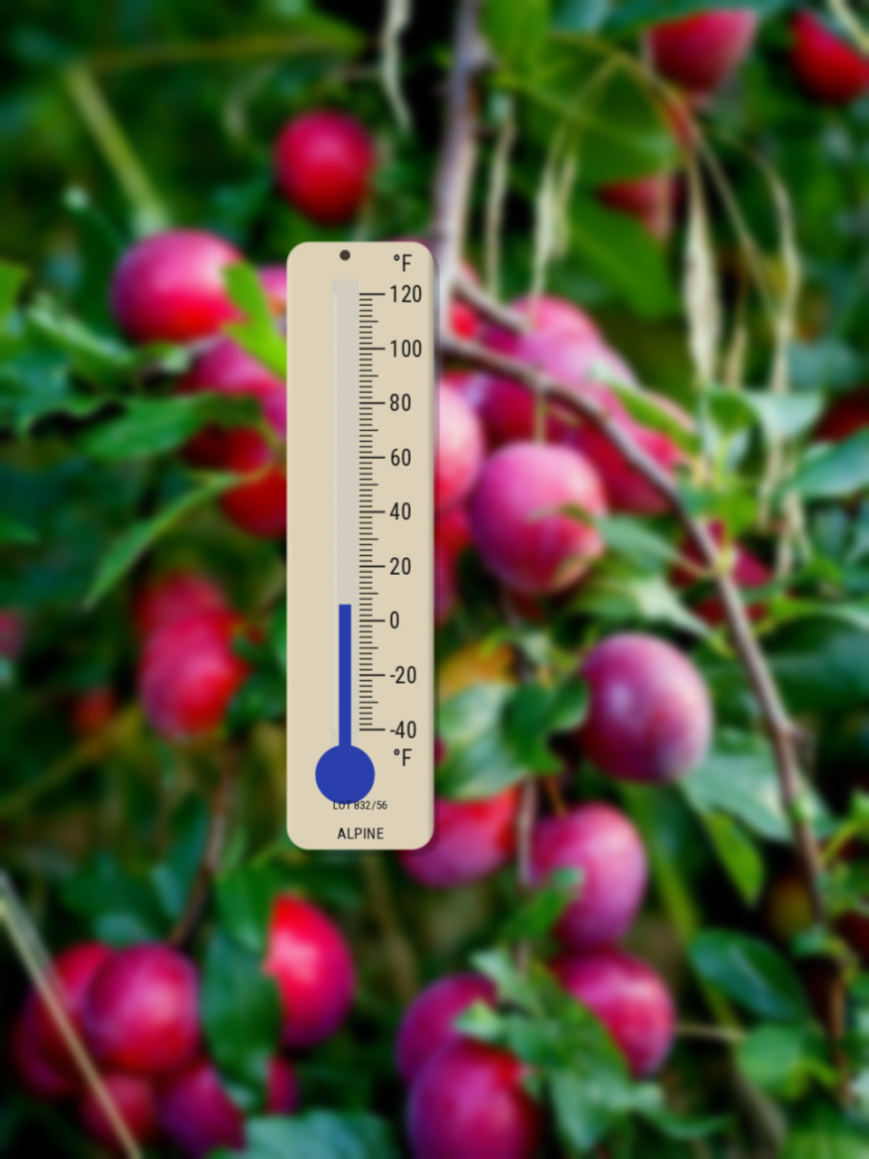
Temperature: 6 °F
